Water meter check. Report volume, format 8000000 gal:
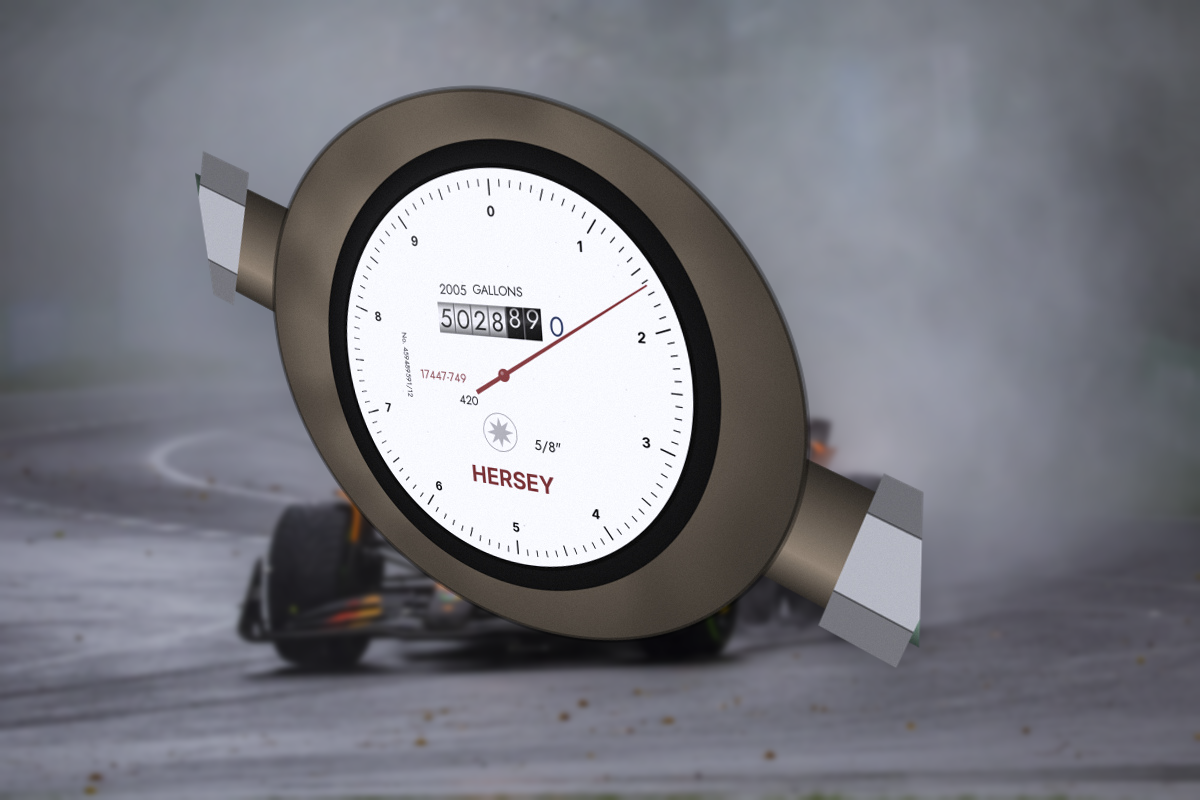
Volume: 5028891.6 gal
